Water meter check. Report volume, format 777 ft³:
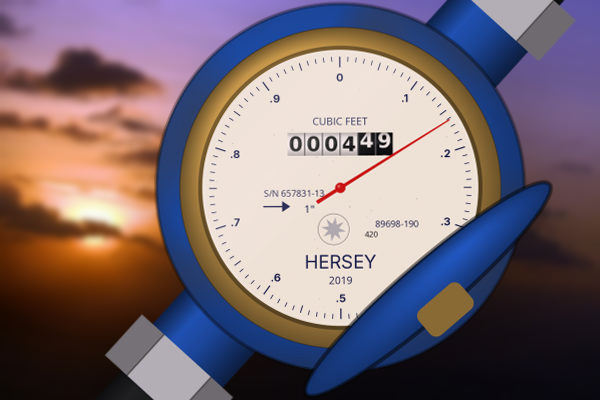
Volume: 449.16 ft³
